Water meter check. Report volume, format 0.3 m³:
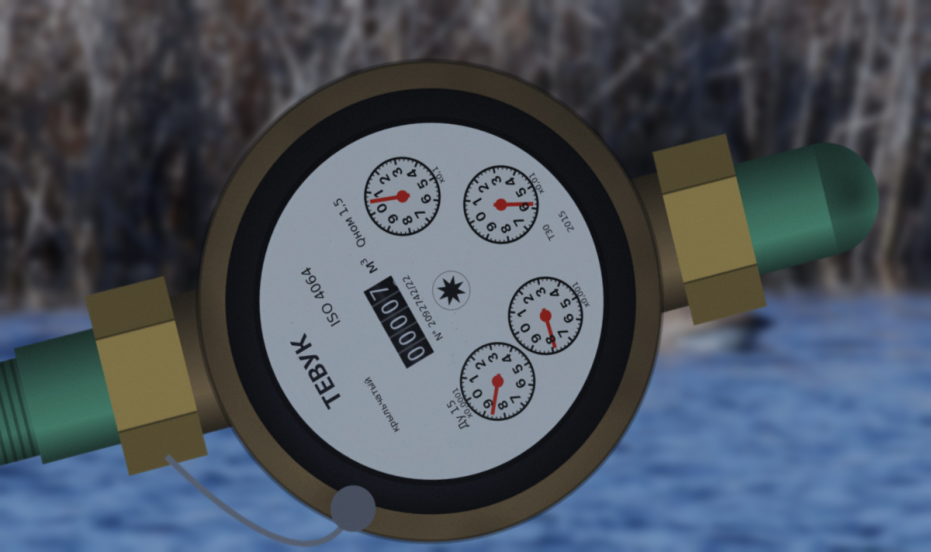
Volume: 7.0578 m³
